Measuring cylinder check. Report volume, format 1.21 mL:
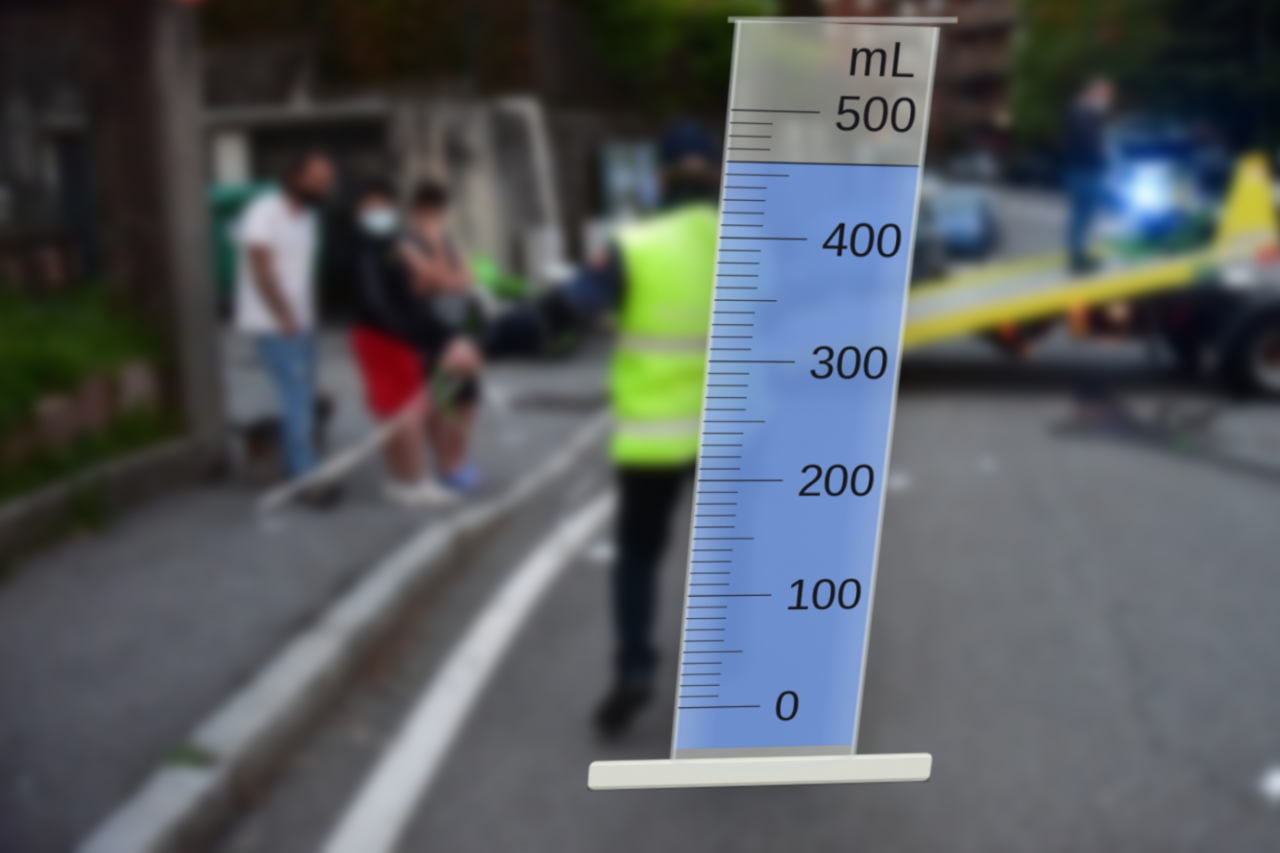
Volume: 460 mL
